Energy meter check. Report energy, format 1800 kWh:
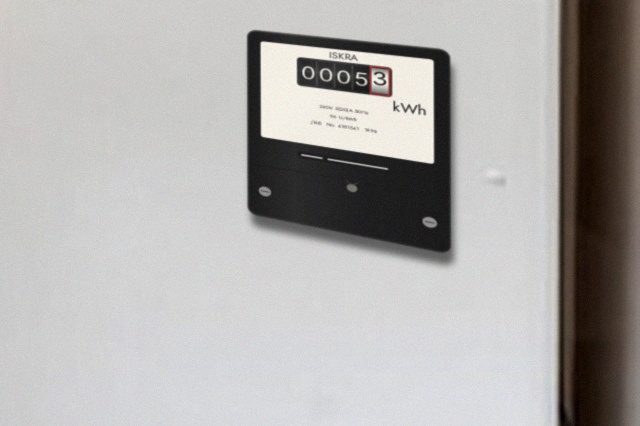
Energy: 5.3 kWh
